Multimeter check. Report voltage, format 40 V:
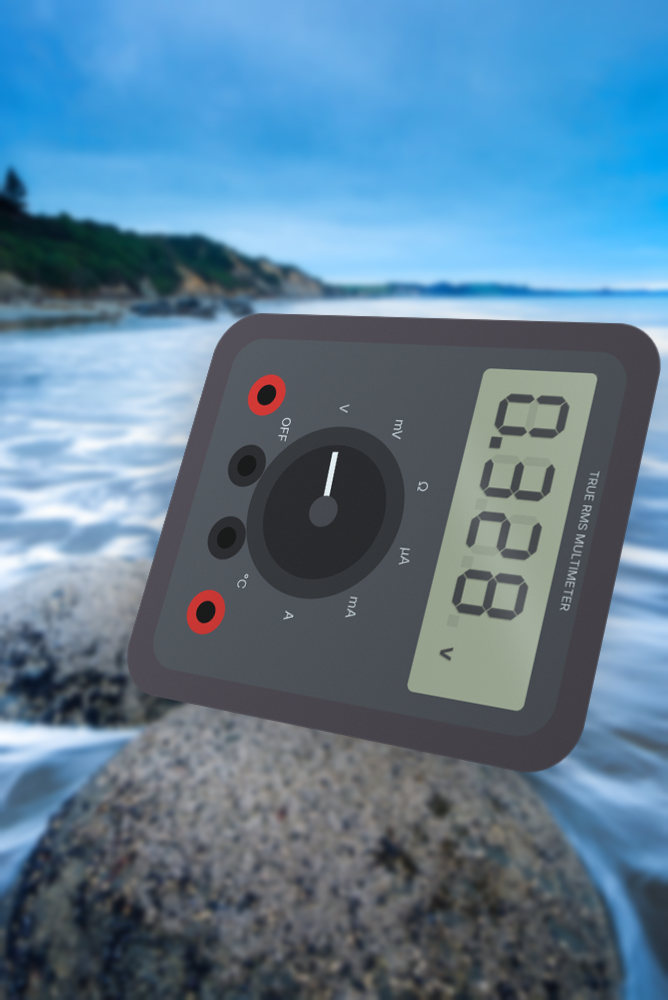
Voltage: 0.328 V
